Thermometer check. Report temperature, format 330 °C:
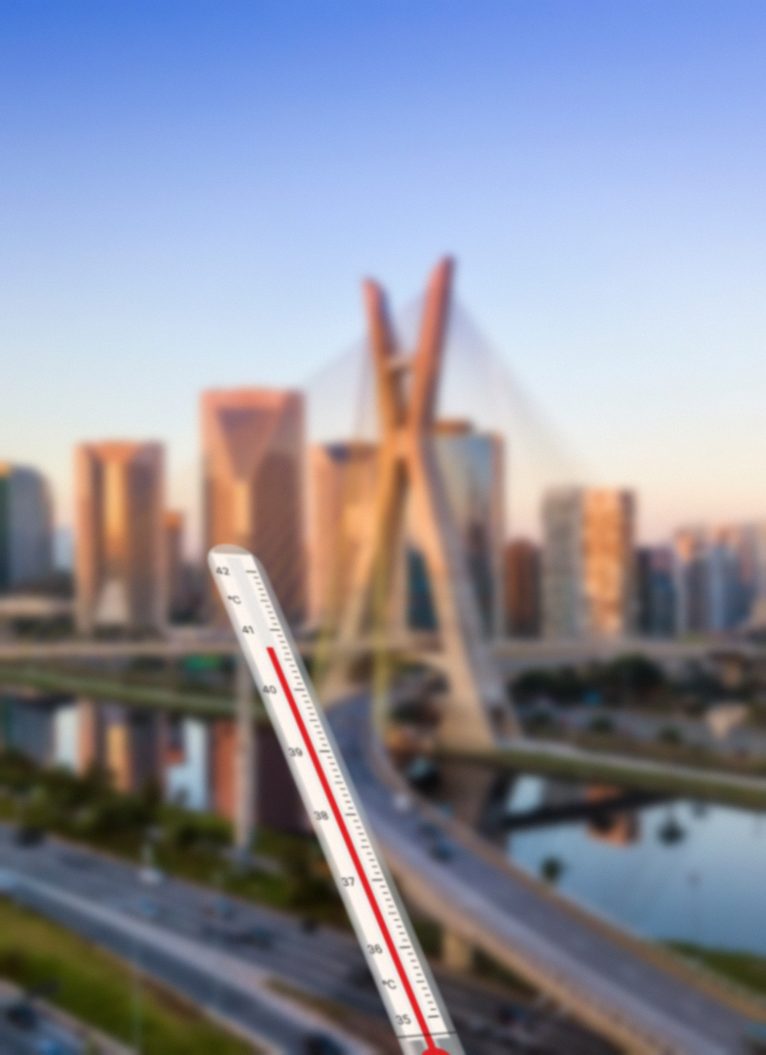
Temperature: 40.7 °C
